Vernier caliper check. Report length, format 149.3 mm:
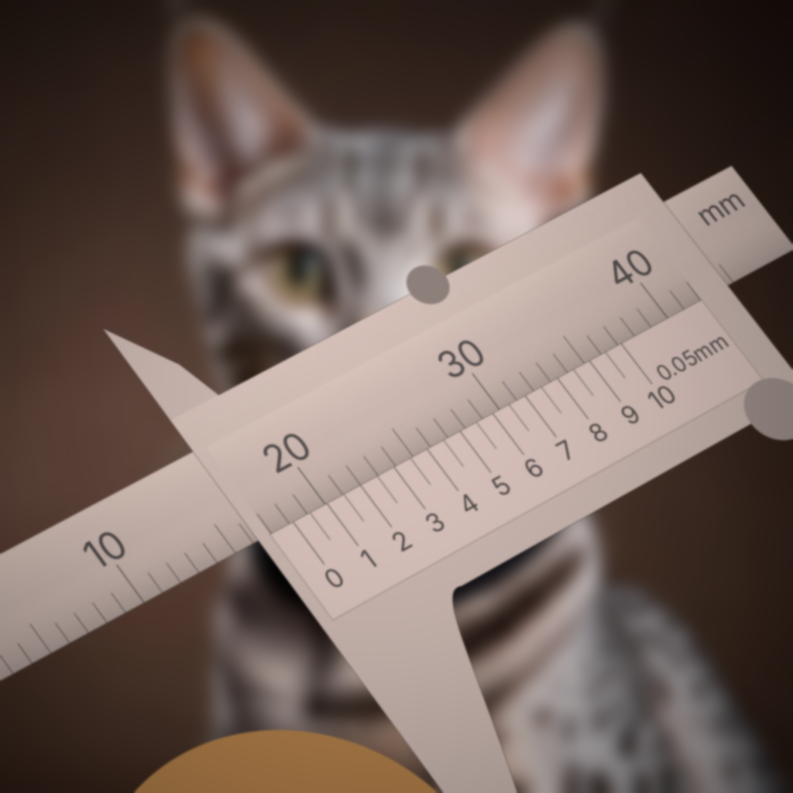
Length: 18.2 mm
